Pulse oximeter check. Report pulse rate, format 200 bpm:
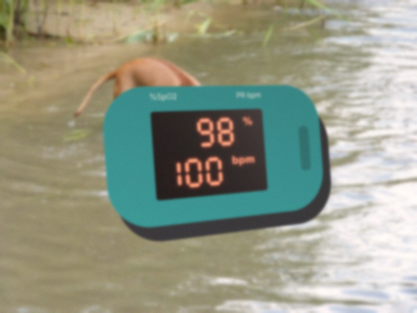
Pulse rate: 100 bpm
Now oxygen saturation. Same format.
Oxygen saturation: 98 %
